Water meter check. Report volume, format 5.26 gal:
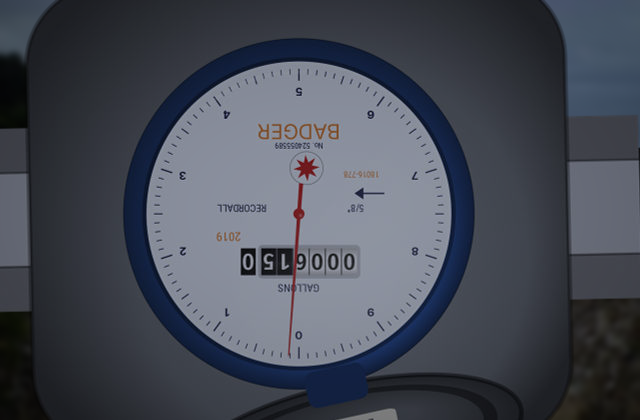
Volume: 6150.1 gal
